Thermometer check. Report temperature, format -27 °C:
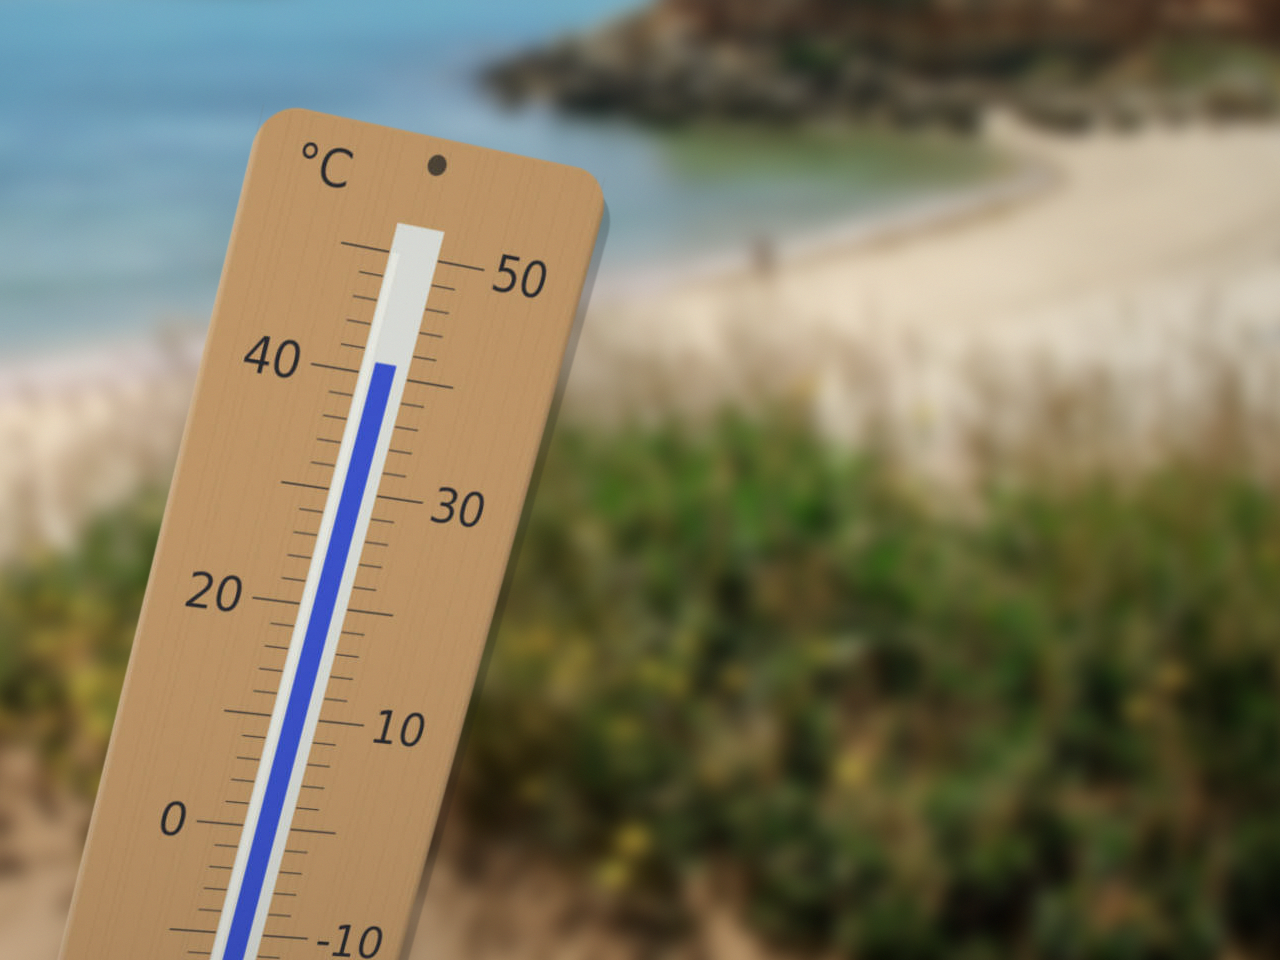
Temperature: 41 °C
